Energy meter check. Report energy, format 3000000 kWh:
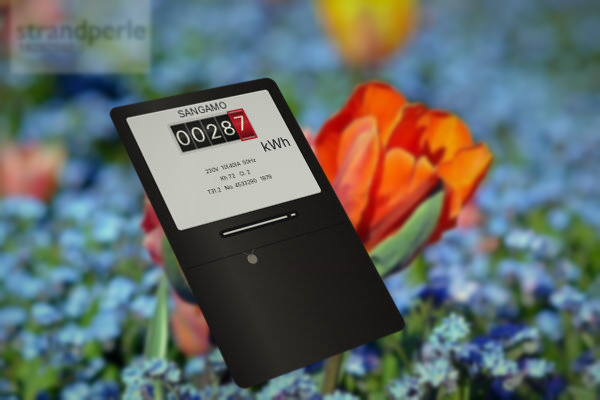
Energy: 28.7 kWh
